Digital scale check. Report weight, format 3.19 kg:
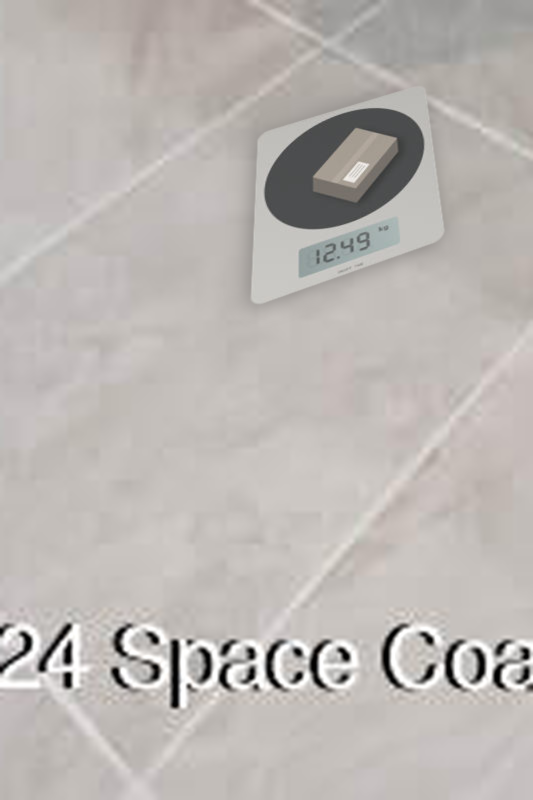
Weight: 12.49 kg
